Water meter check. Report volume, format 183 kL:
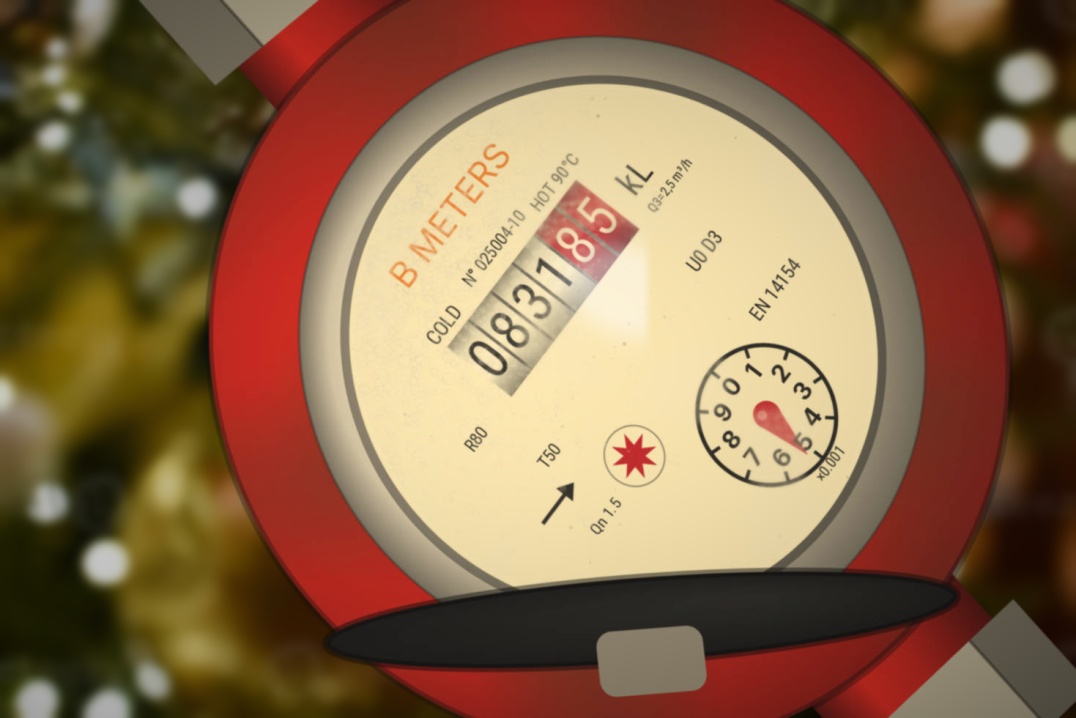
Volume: 831.855 kL
